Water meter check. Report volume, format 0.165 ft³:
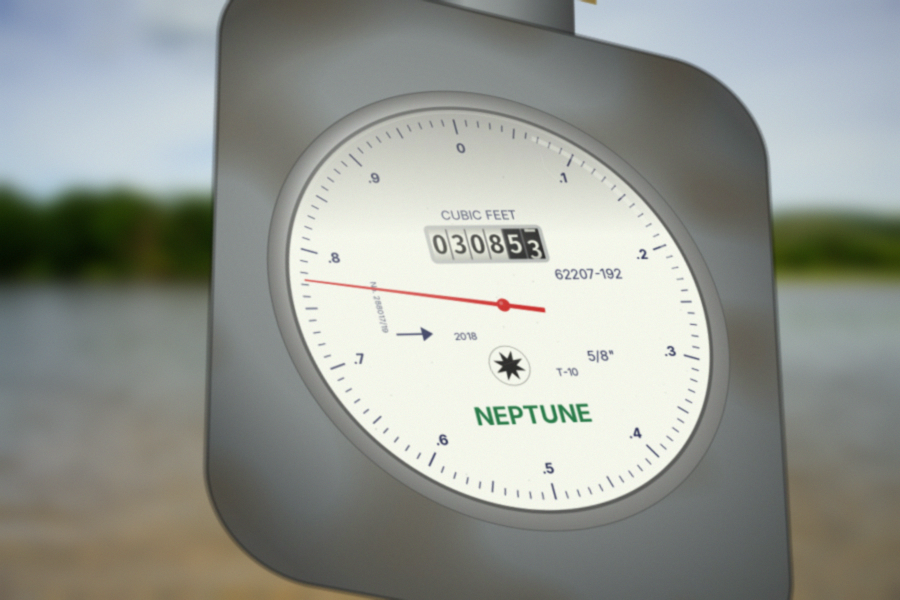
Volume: 30852.77 ft³
